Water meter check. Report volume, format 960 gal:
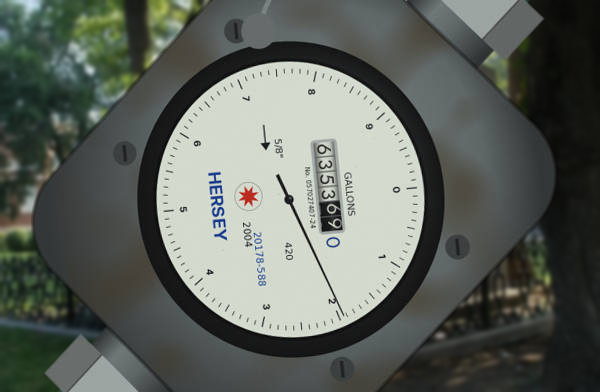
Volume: 6353691.9 gal
